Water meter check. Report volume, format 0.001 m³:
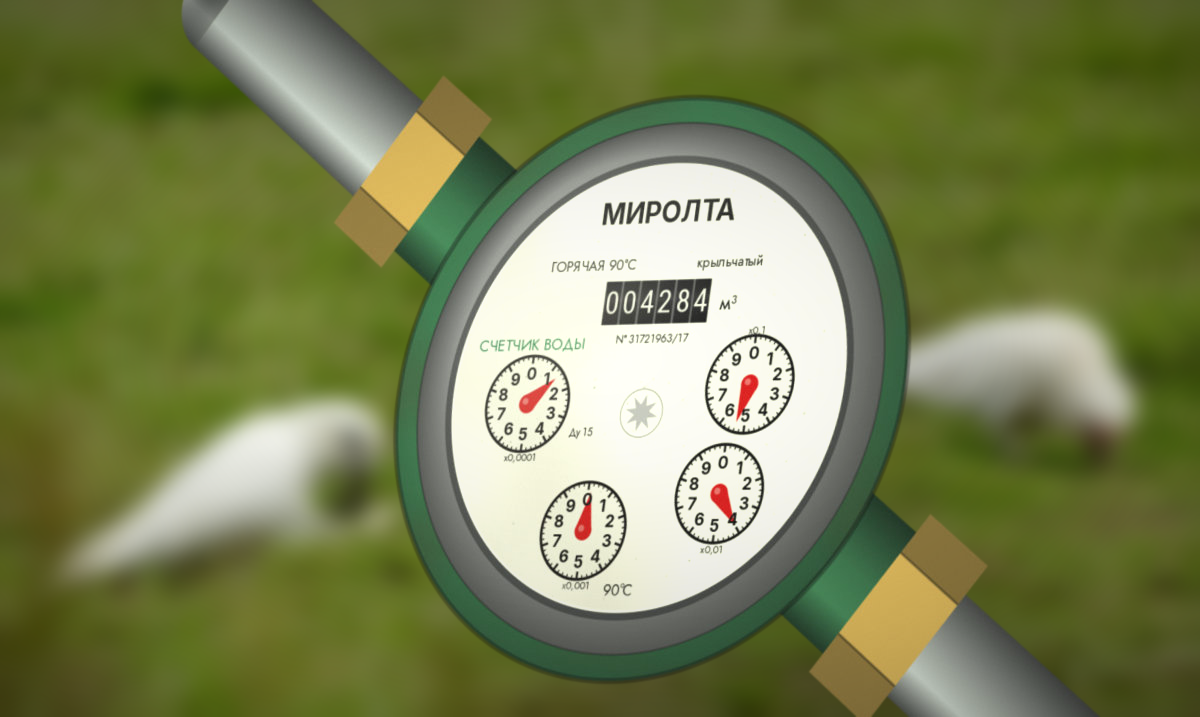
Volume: 4284.5401 m³
